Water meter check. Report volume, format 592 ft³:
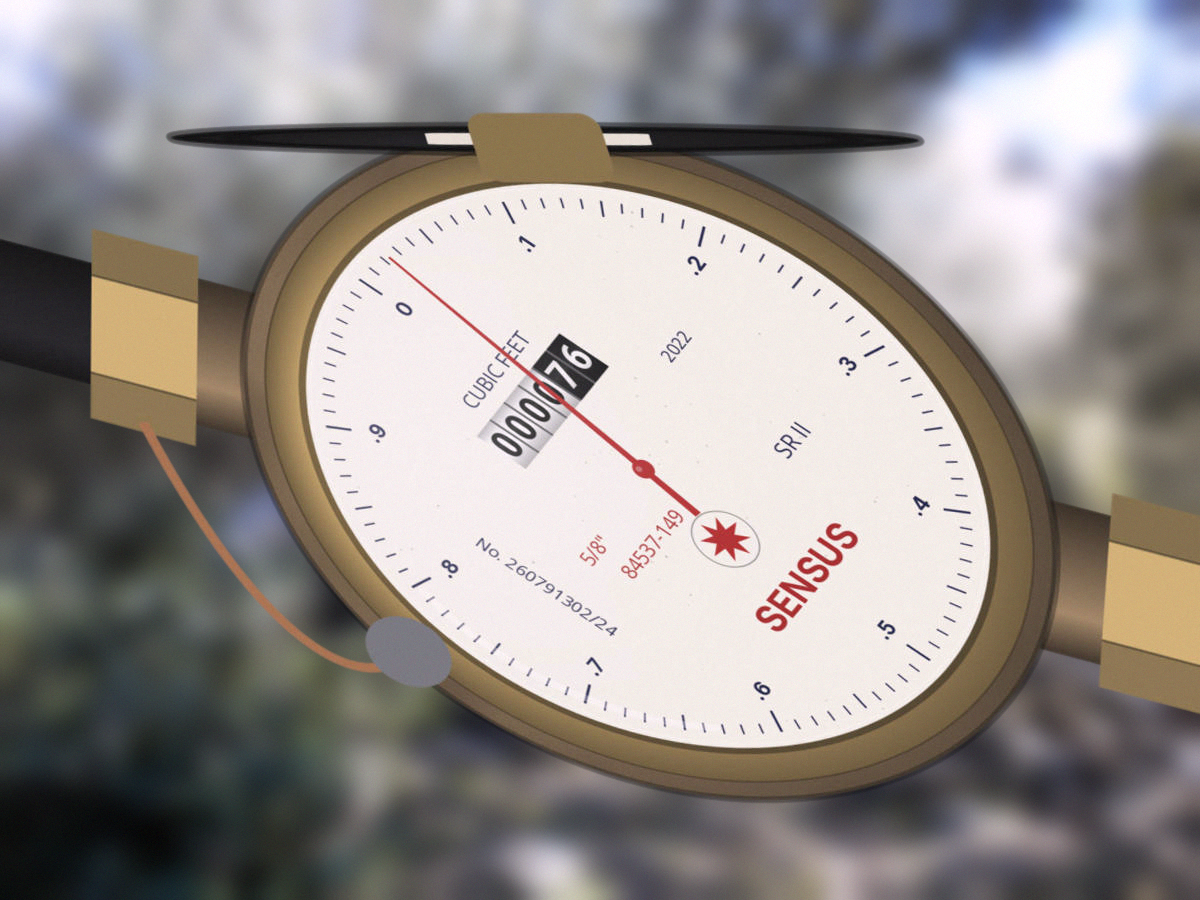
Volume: 76.02 ft³
